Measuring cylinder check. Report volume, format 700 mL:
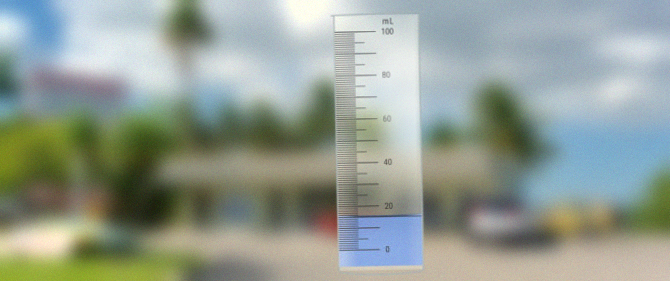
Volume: 15 mL
